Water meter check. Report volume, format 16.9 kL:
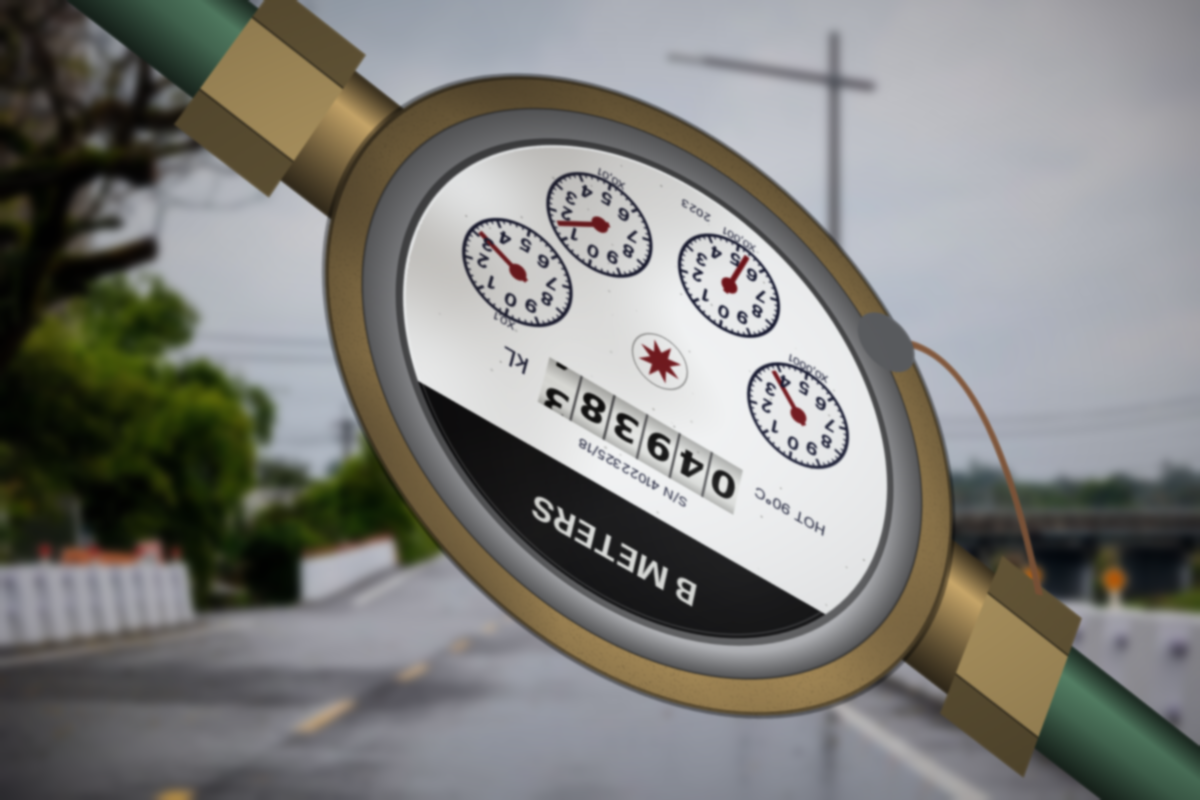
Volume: 49383.3153 kL
